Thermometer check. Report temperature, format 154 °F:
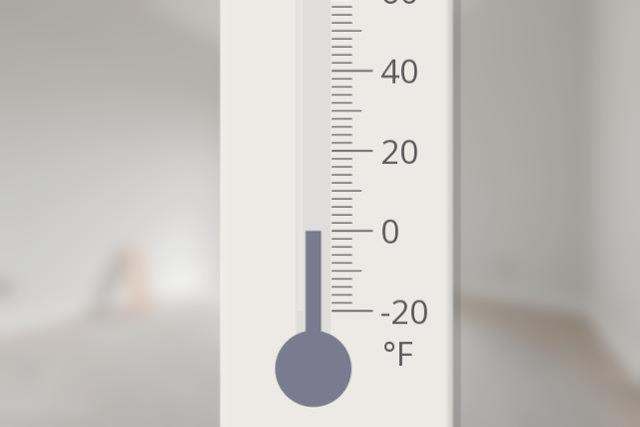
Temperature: 0 °F
